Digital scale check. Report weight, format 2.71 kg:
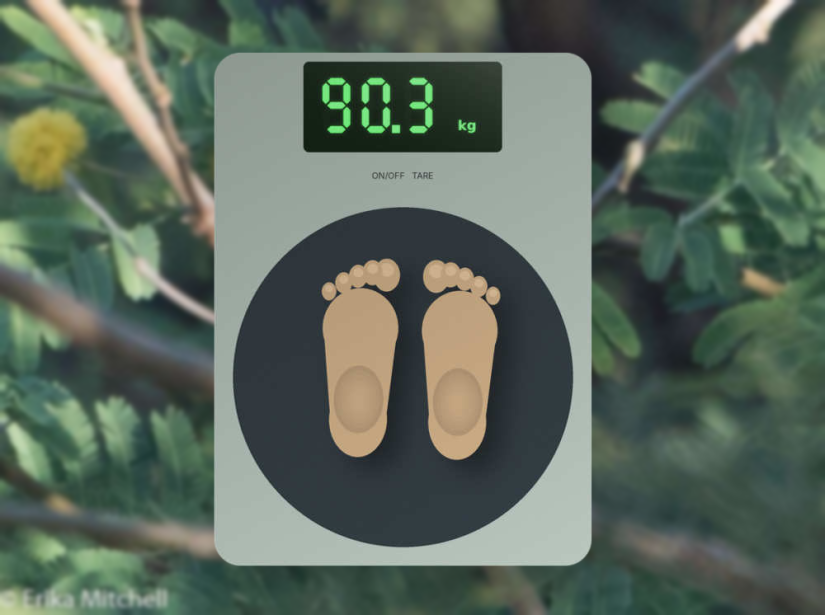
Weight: 90.3 kg
